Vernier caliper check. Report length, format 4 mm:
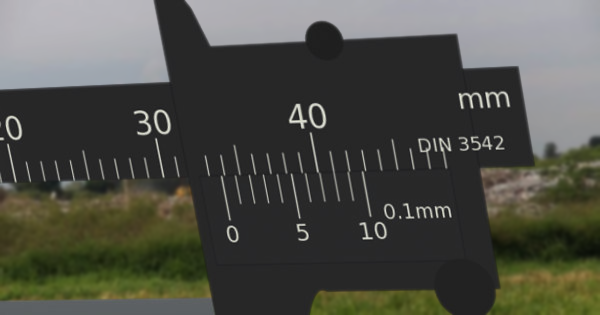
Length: 33.8 mm
